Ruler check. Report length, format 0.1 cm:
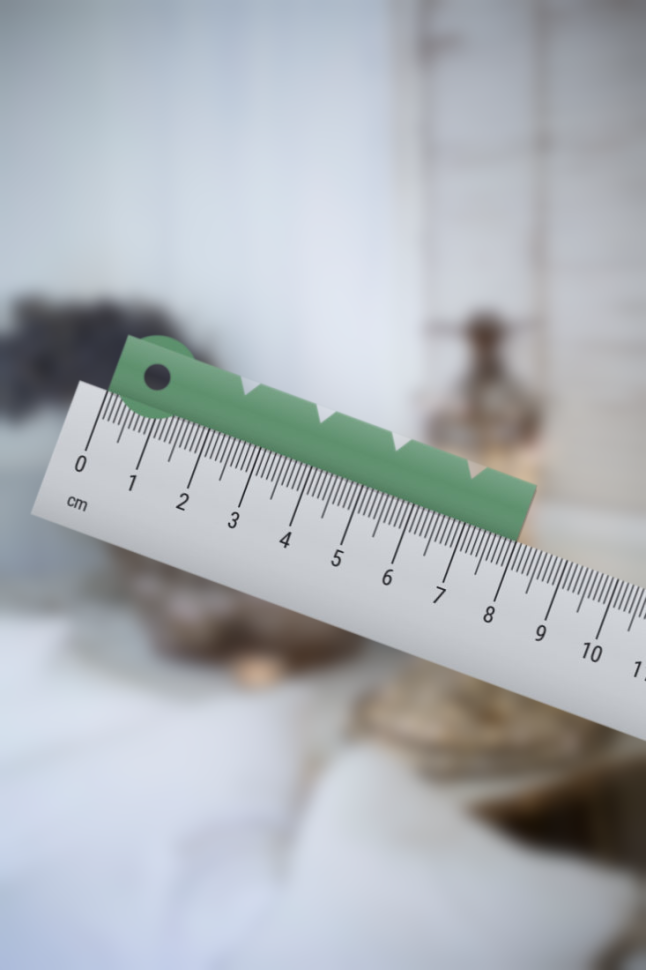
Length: 8 cm
